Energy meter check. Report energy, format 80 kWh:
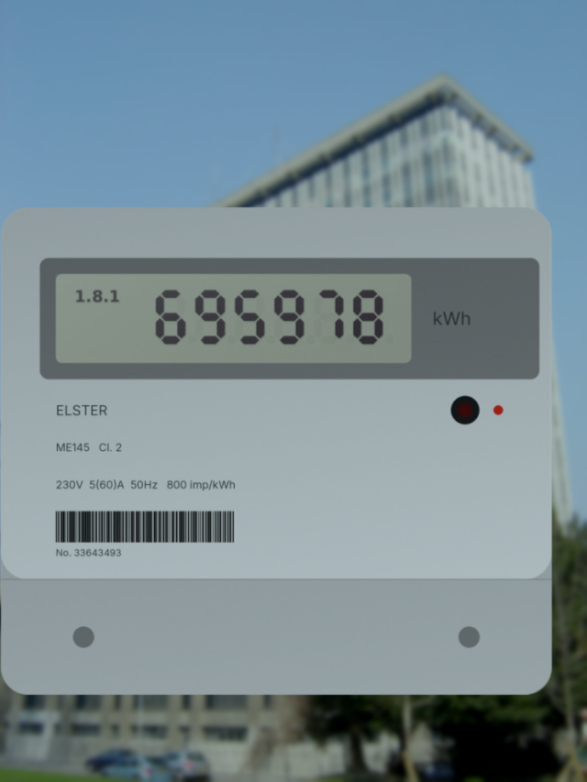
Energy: 695978 kWh
